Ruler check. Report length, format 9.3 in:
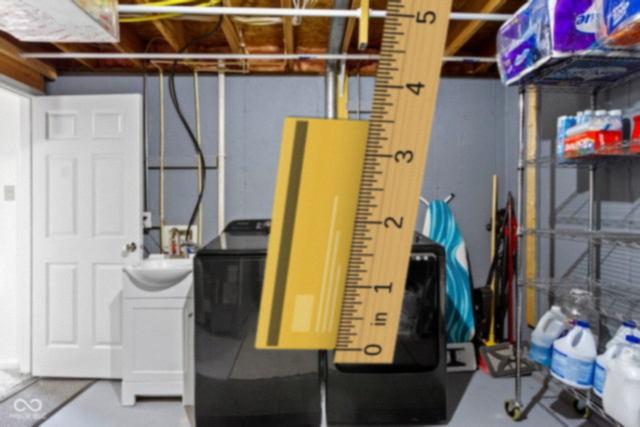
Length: 3.5 in
